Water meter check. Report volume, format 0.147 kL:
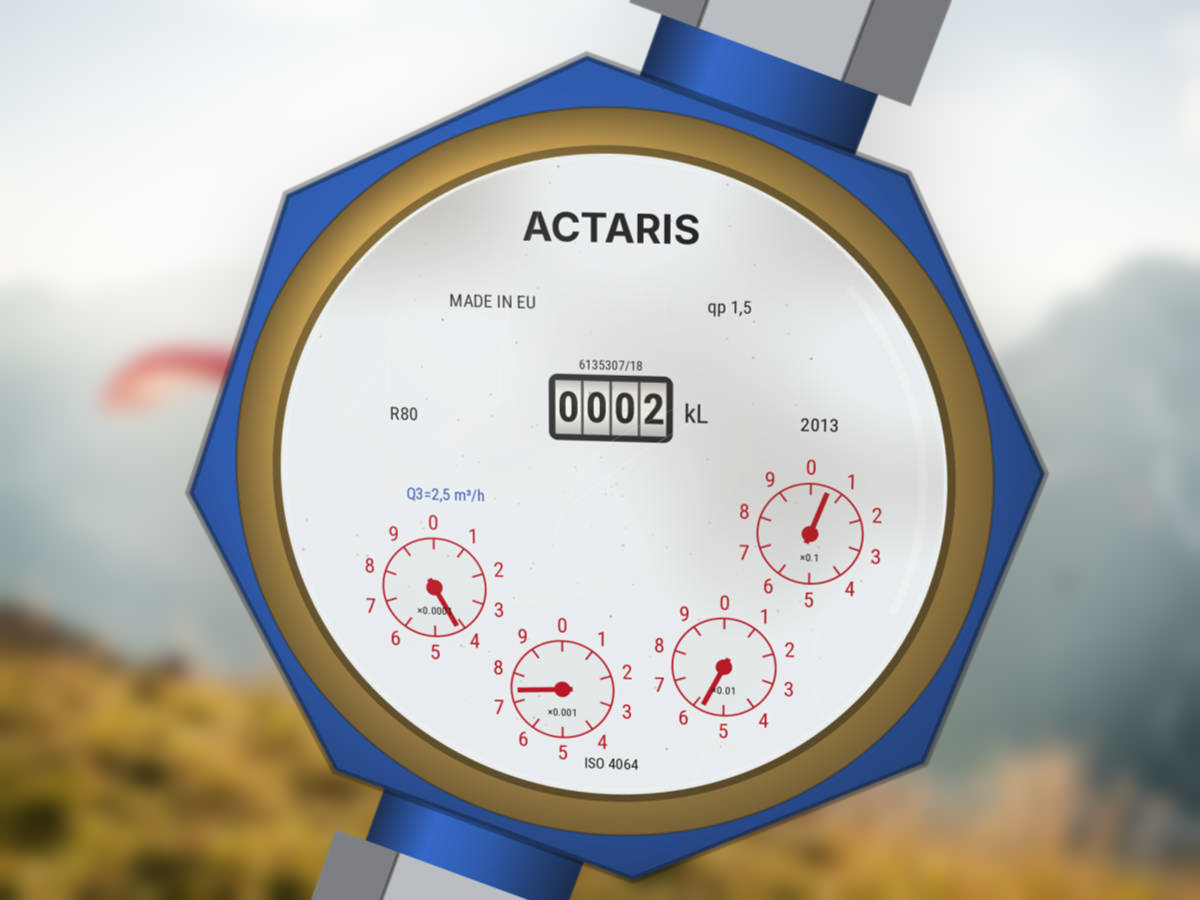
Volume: 2.0574 kL
